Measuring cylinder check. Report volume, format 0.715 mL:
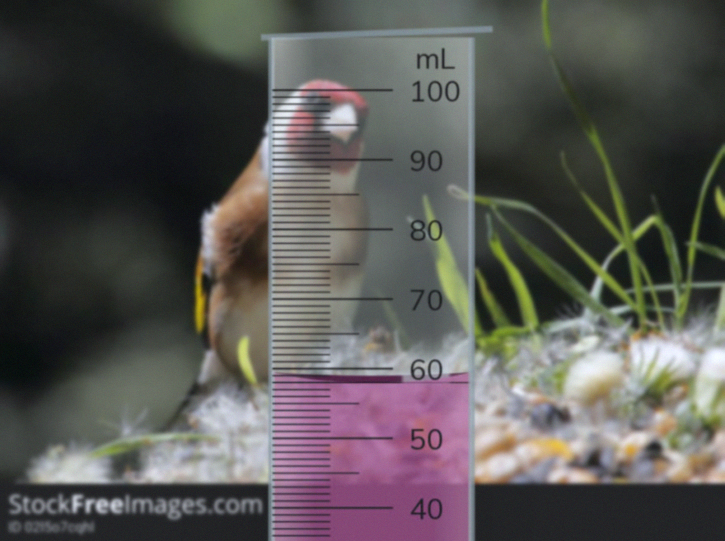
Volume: 58 mL
